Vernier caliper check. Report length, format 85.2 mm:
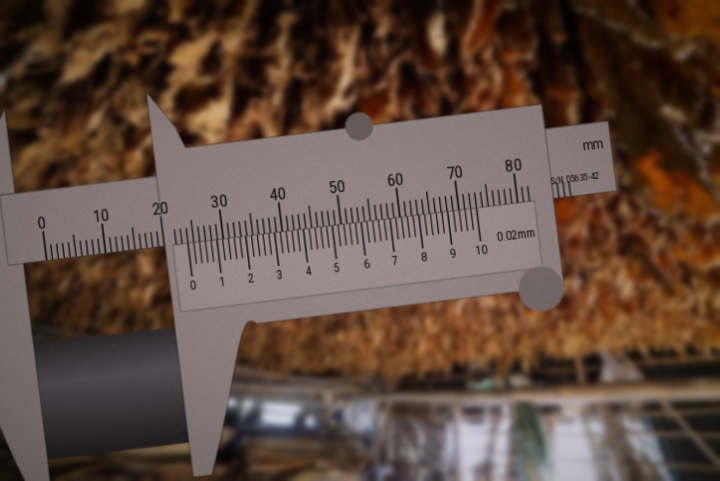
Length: 24.0 mm
